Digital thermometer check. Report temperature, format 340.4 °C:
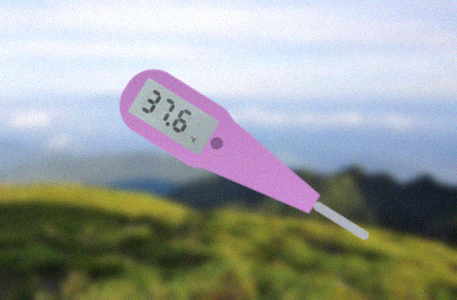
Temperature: 37.6 °C
